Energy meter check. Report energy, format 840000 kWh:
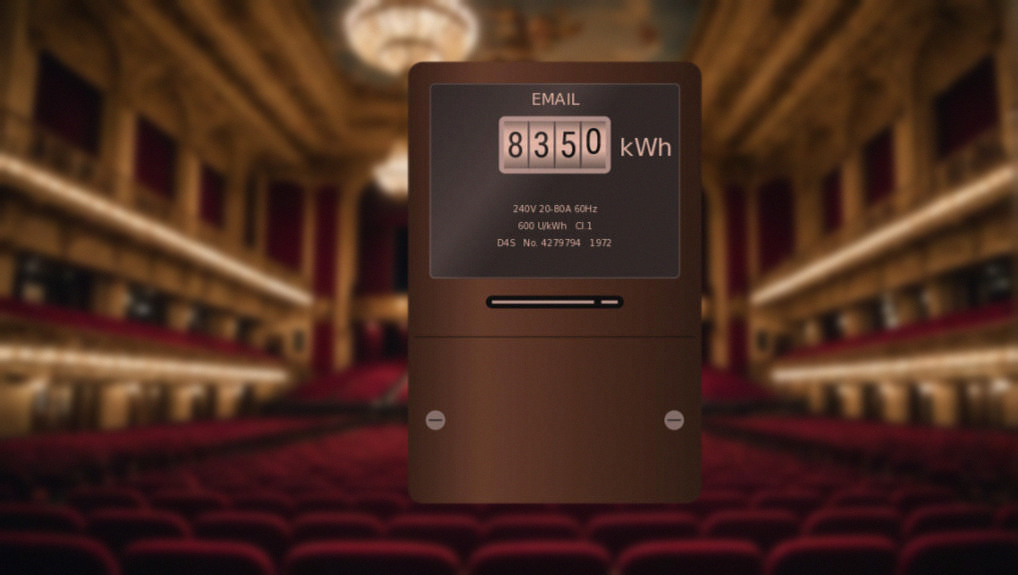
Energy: 8350 kWh
